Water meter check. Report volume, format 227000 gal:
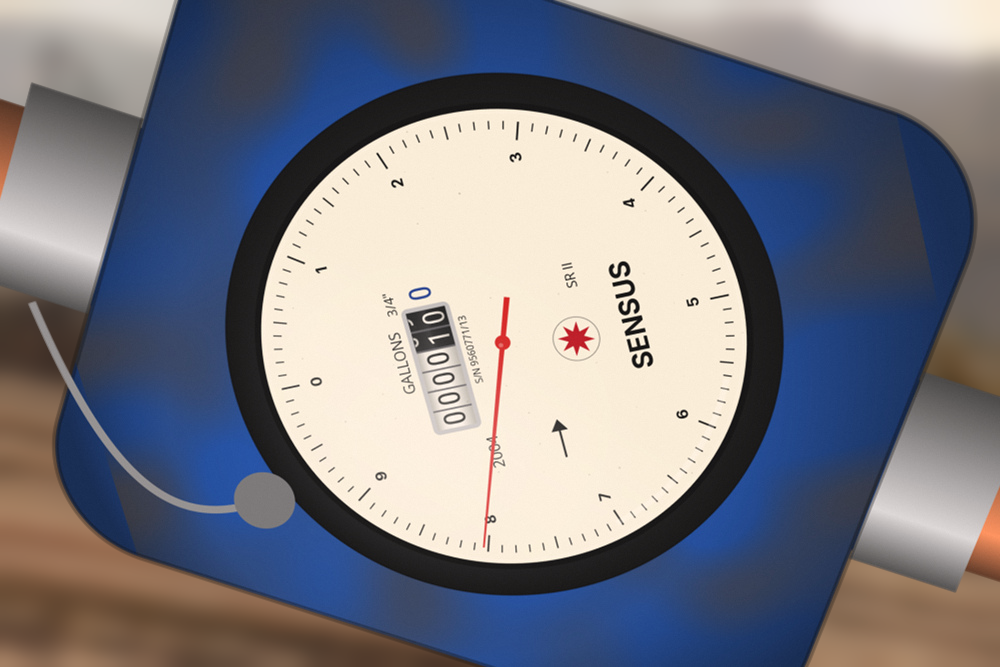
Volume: 98.0 gal
